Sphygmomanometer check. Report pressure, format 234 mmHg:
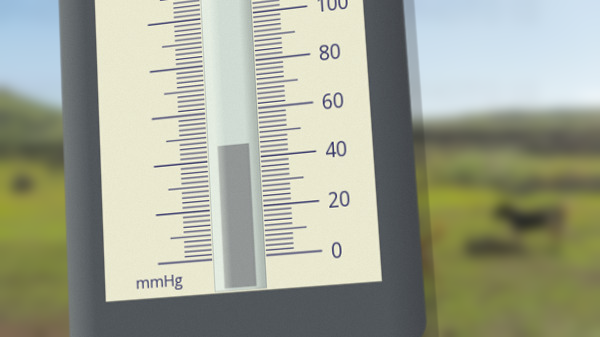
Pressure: 46 mmHg
